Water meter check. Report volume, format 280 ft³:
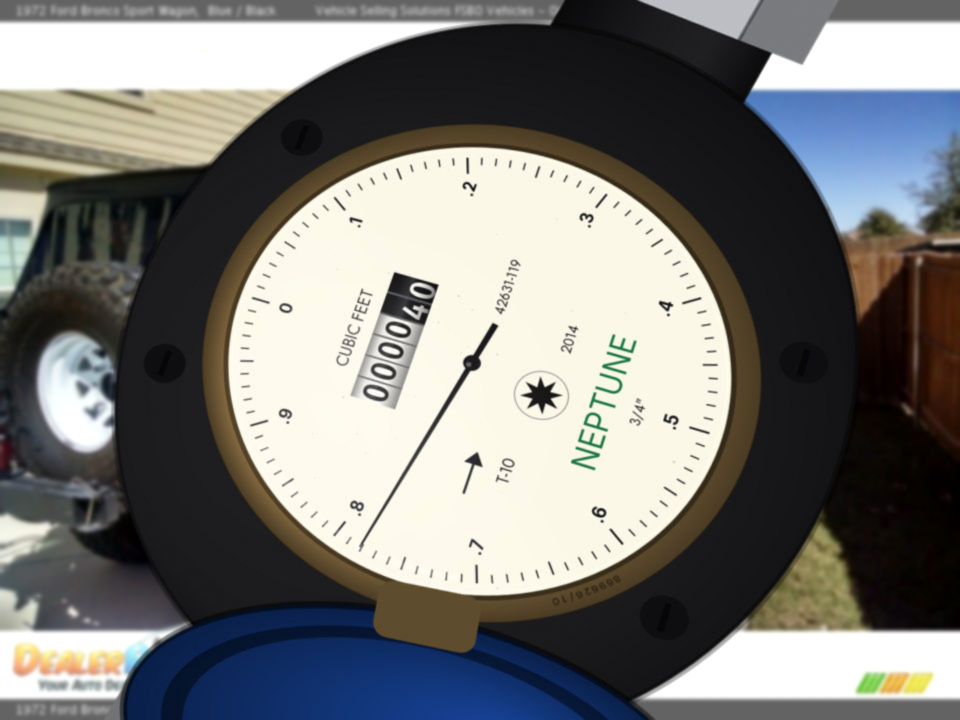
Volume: 39.78 ft³
